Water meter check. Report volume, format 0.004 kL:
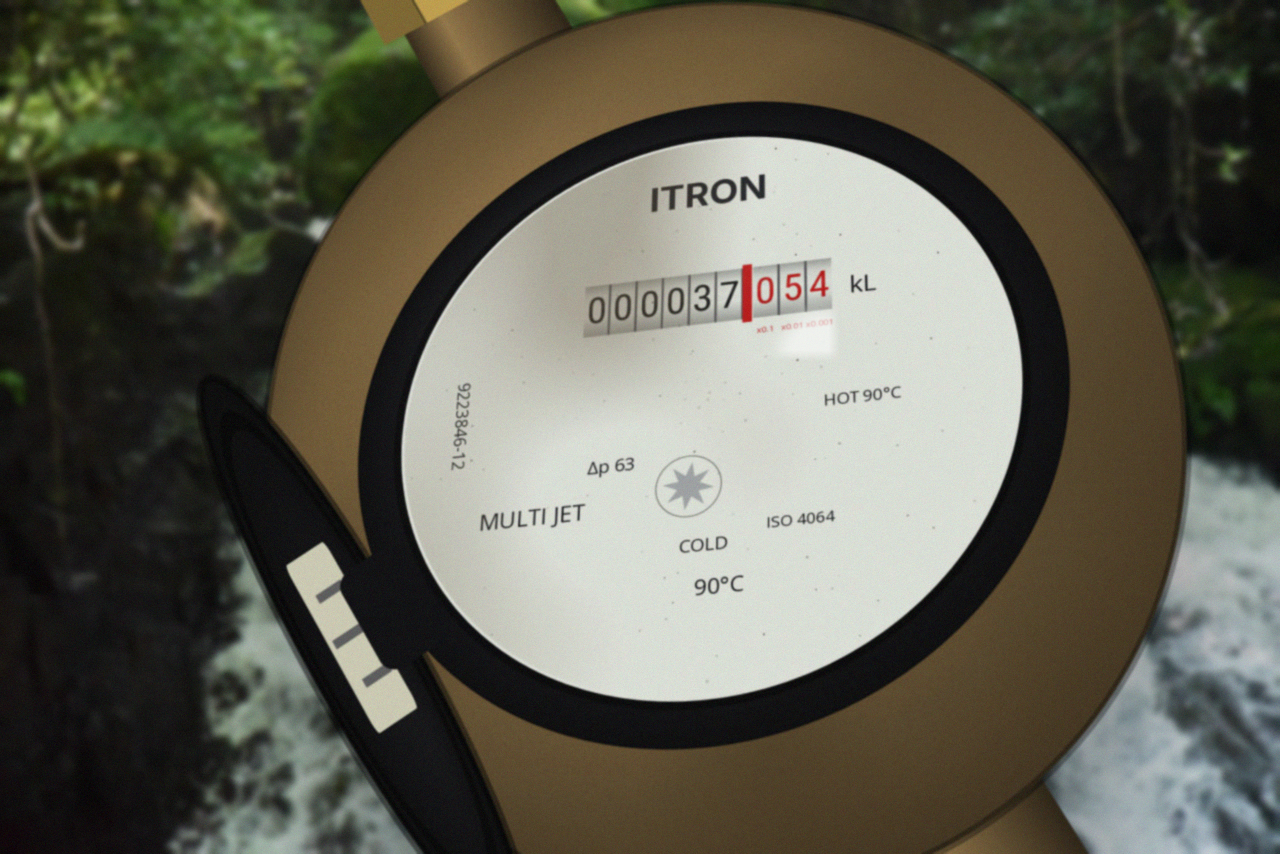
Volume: 37.054 kL
